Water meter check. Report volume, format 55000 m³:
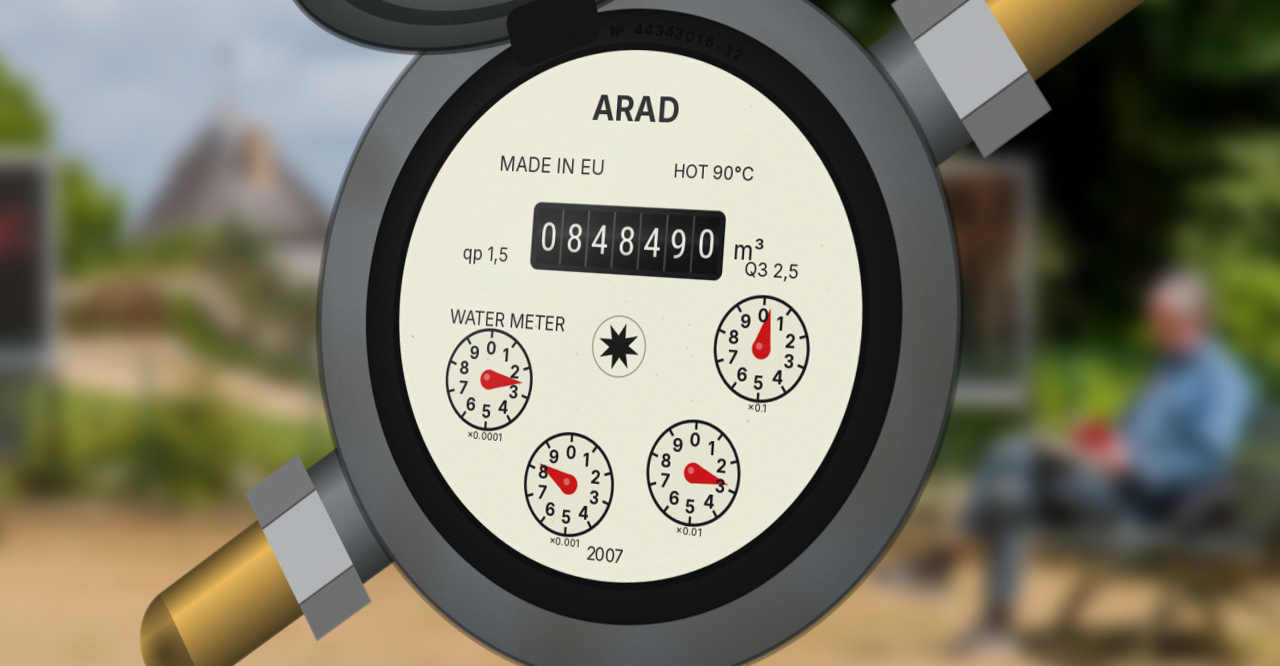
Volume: 848490.0282 m³
